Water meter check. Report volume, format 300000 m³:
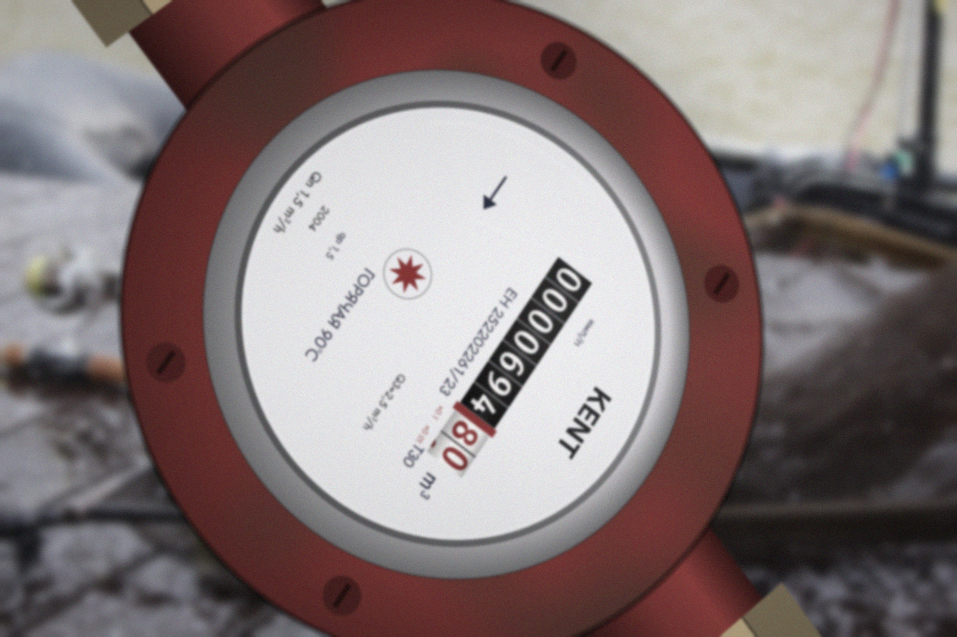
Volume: 694.80 m³
